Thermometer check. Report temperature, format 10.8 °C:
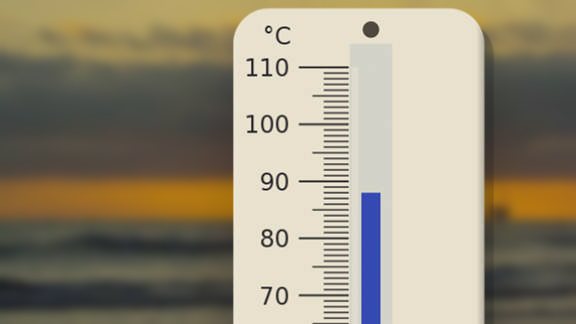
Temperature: 88 °C
